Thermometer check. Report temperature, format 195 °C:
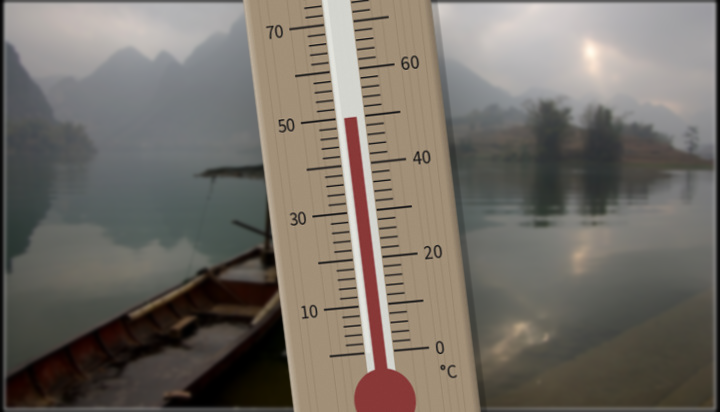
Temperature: 50 °C
